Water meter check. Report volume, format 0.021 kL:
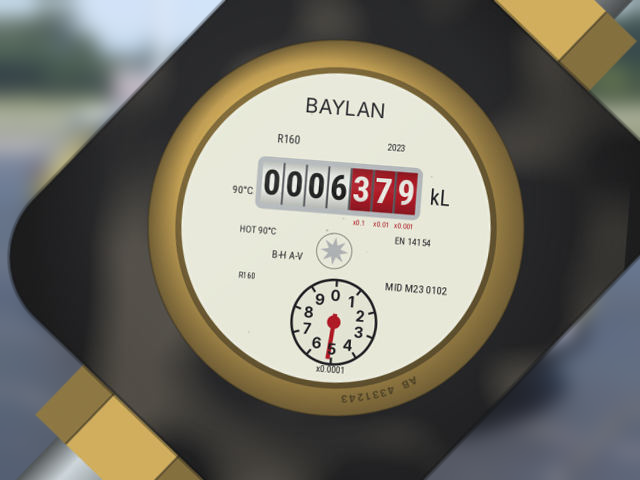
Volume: 6.3795 kL
